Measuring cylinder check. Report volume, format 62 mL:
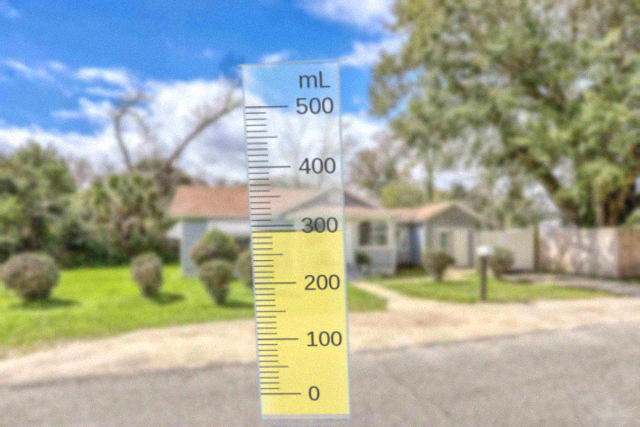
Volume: 290 mL
